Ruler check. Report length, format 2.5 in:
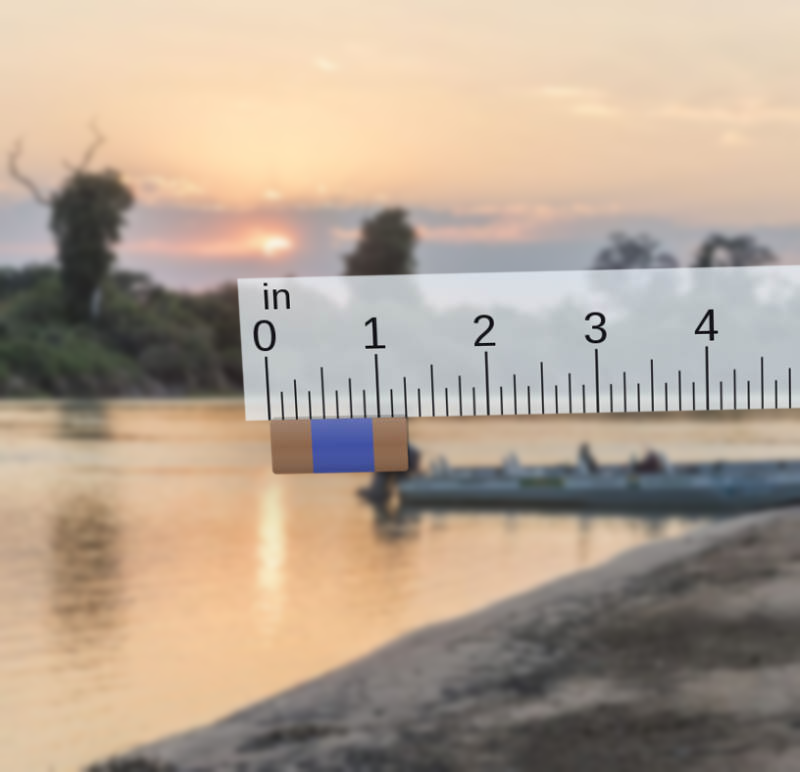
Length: 1.25 in
